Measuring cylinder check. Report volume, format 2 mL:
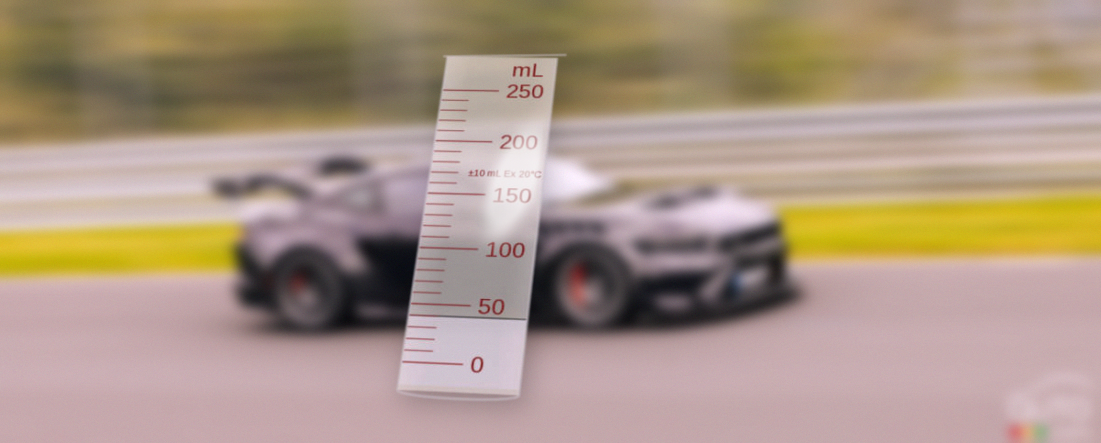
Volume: 40 mL
